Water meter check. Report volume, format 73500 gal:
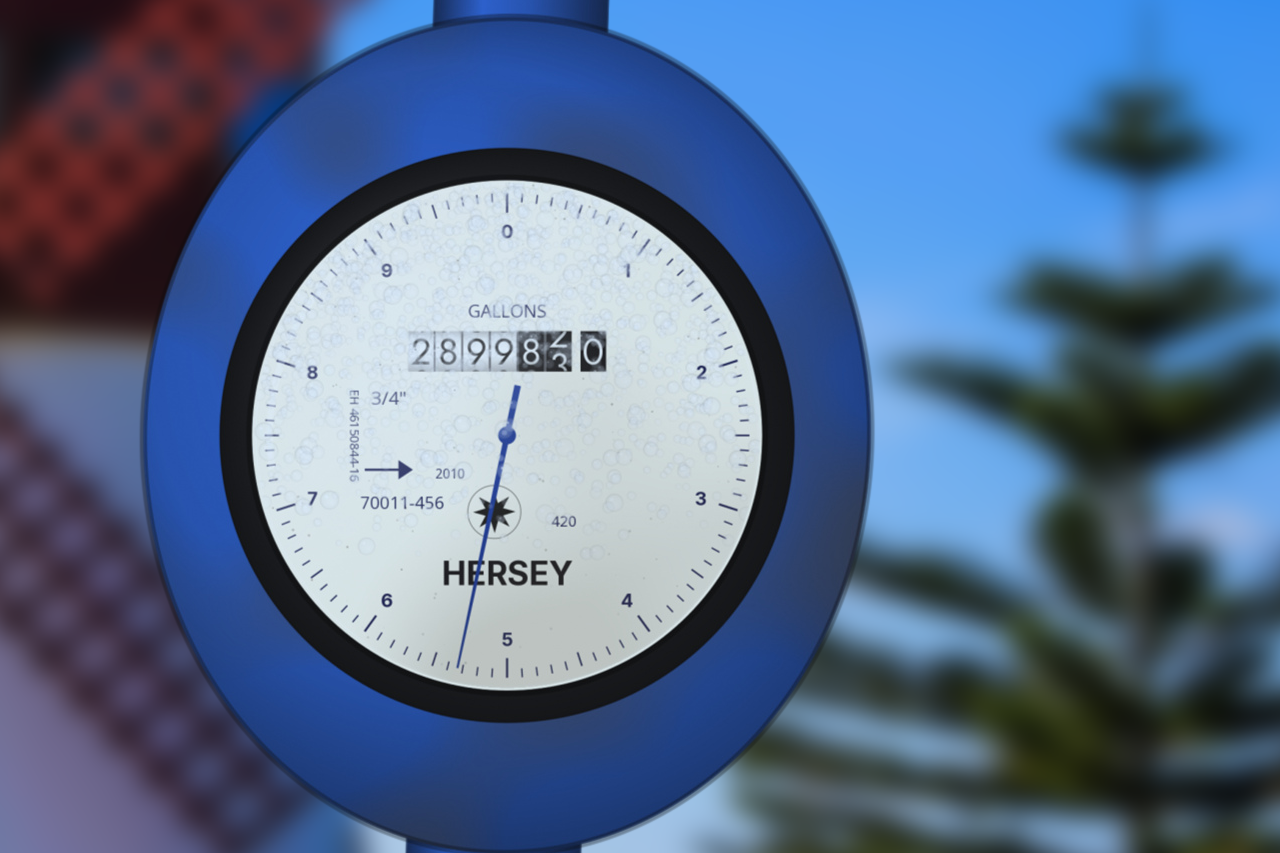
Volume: 2899825.3 gal
